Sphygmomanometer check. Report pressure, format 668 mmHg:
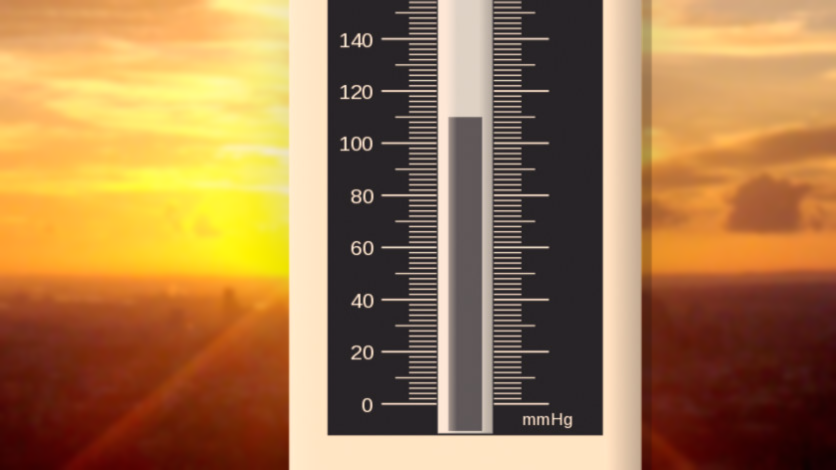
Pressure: 110 mmHg
